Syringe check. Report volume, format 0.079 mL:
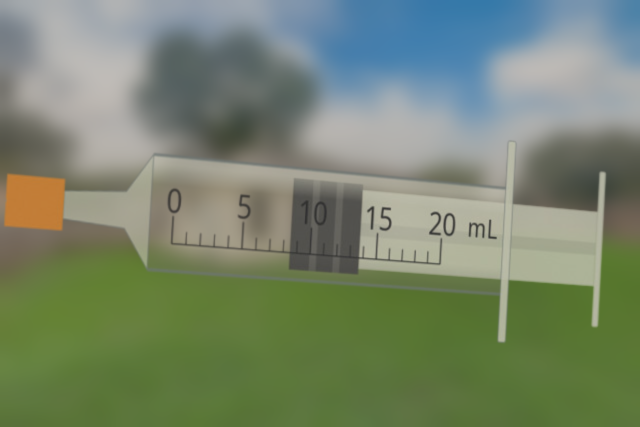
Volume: 8.5 mL
